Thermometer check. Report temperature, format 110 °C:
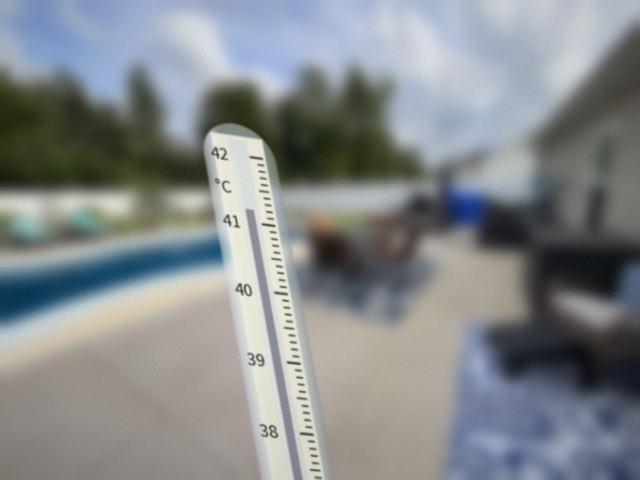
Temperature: 41.2 °C
